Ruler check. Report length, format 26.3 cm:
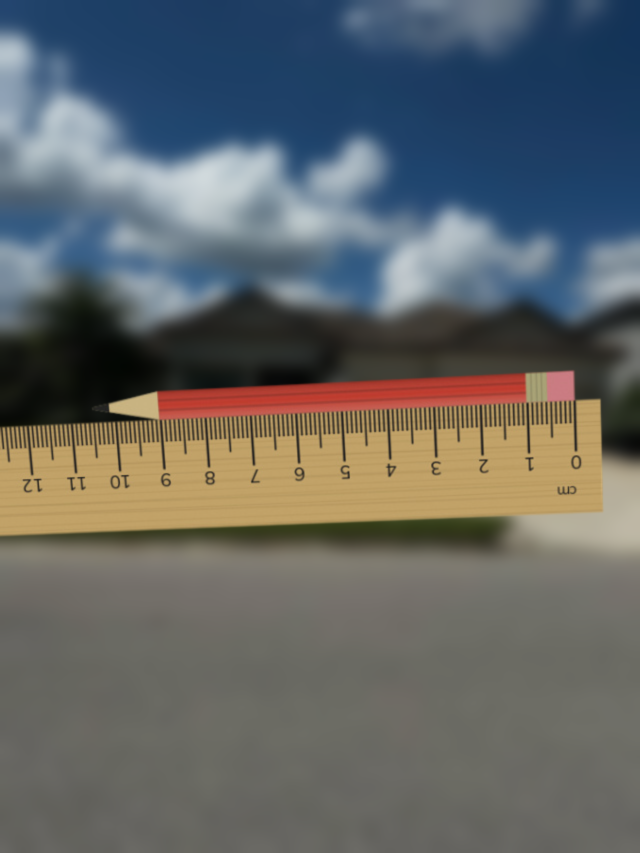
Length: 10.5 cm
